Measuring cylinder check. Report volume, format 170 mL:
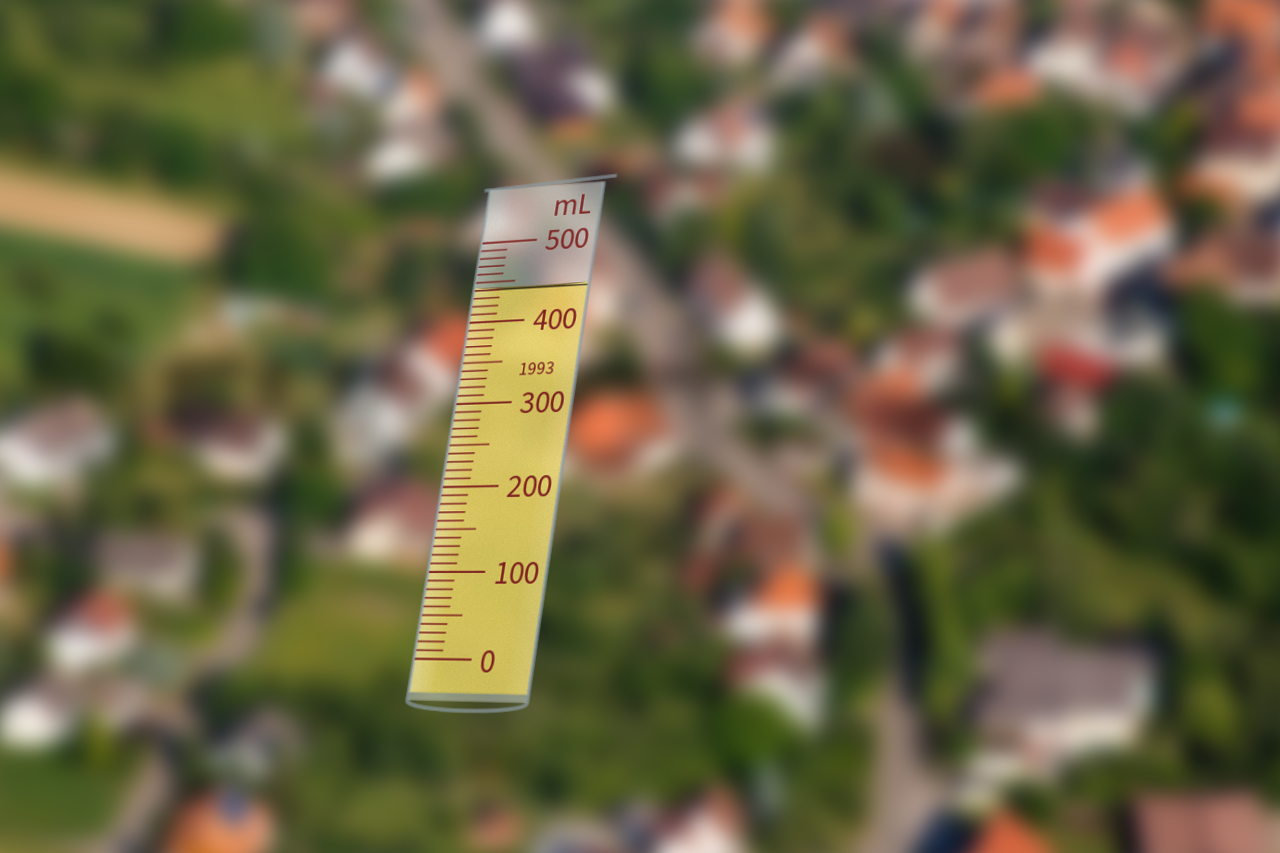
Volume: 440 mL
